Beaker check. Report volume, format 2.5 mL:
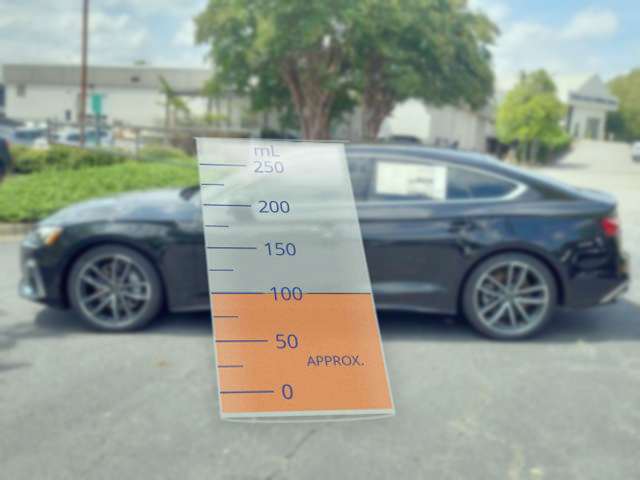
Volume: 100 mL
